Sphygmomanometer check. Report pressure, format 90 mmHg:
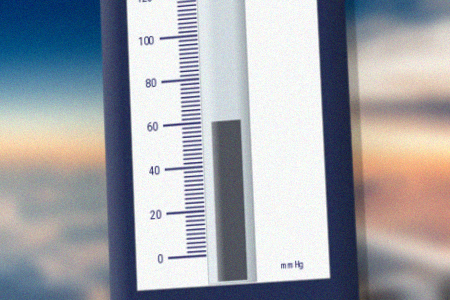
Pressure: 60 mmHg
